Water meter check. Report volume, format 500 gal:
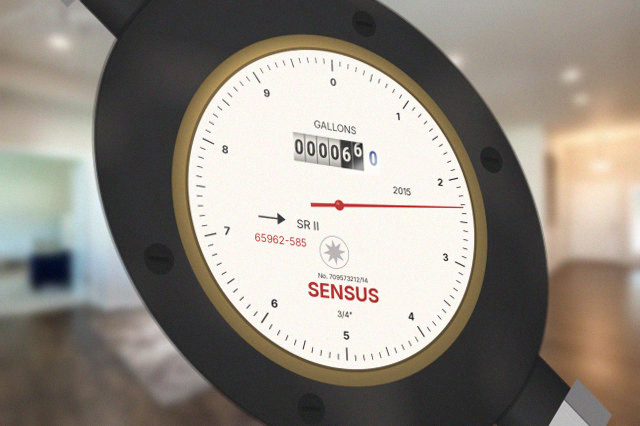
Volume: 662.3 gal
